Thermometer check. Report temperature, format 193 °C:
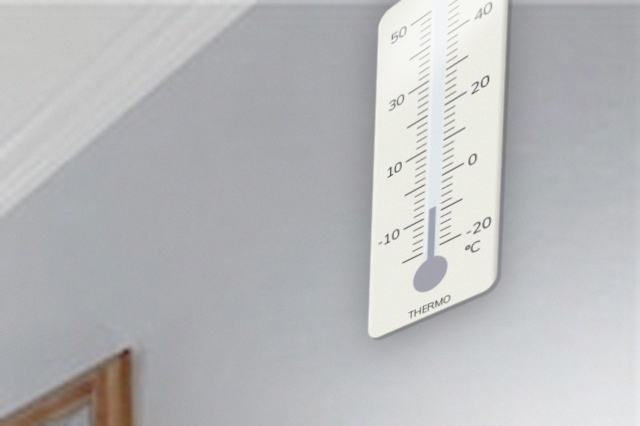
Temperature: -8 °C
